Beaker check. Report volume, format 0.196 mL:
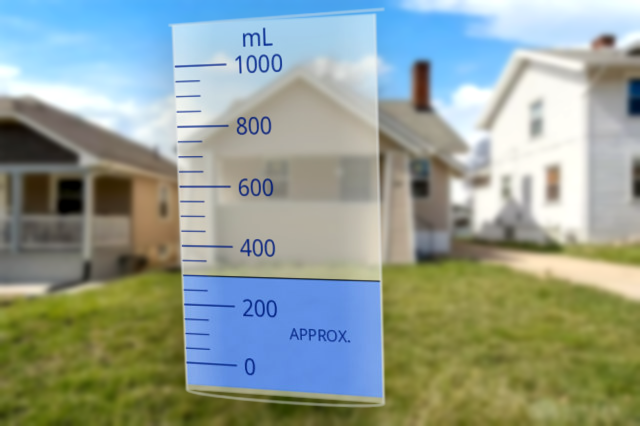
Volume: 300 mL
